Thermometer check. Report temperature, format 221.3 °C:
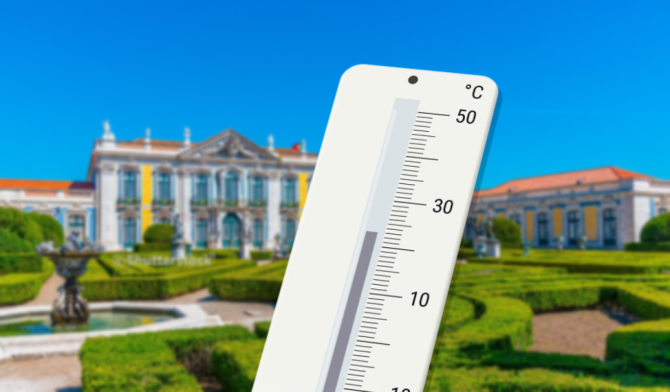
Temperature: 23 °C
